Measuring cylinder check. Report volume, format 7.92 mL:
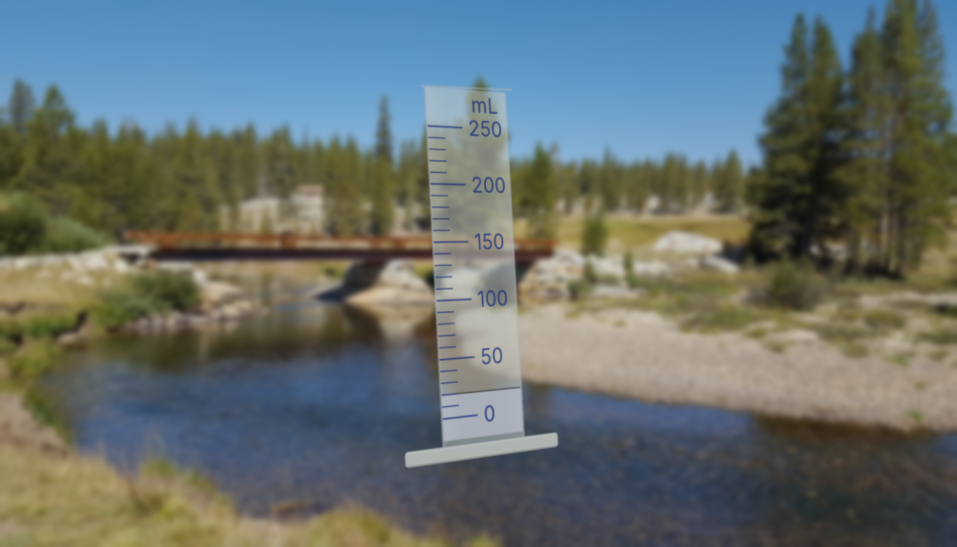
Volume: 20 mL
